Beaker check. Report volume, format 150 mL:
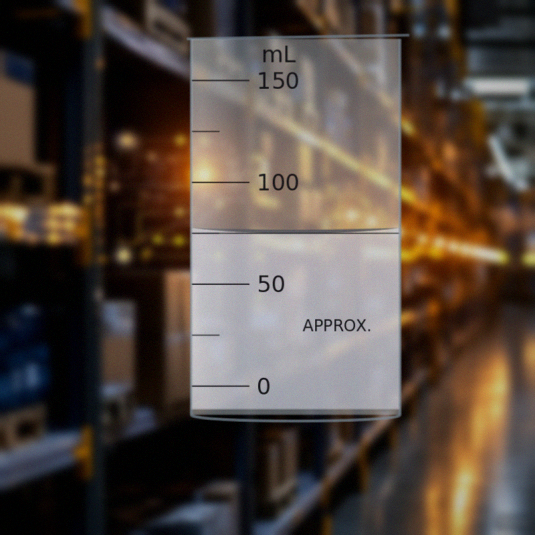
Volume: 75 mL
